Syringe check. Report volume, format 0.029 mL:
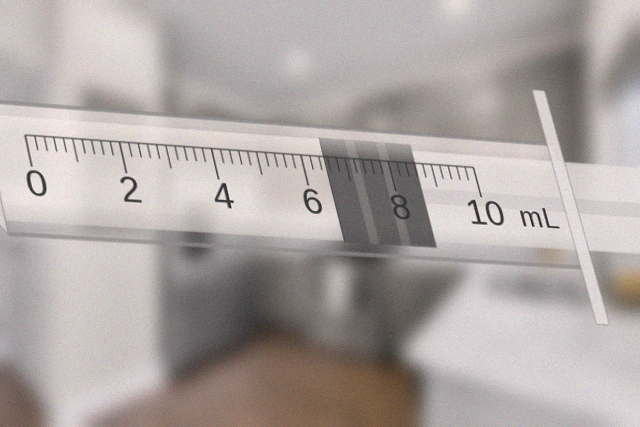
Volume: 6.5 mL
